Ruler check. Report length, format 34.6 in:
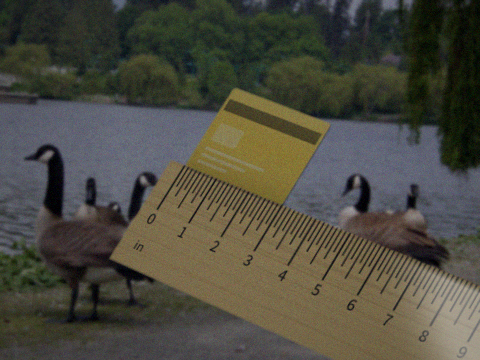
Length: 3 in
